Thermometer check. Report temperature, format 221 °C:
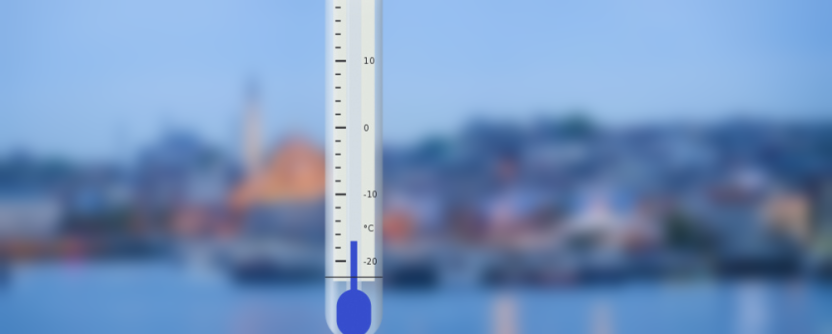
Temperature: -17 °C
